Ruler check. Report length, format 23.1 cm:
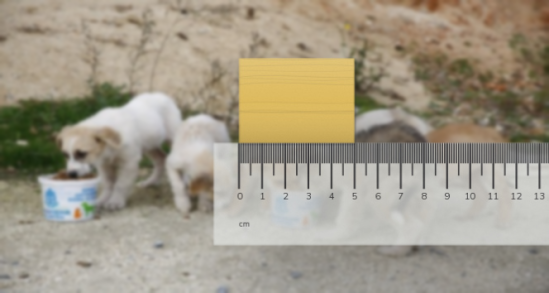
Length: 5 cm
